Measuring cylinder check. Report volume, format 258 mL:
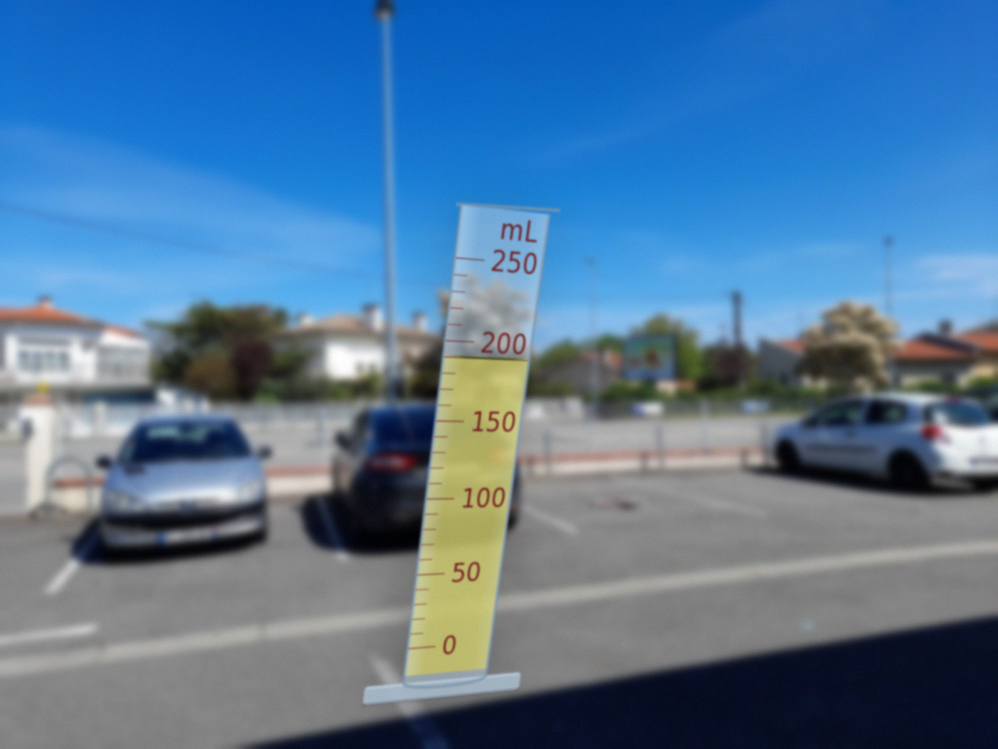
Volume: 190 mL
